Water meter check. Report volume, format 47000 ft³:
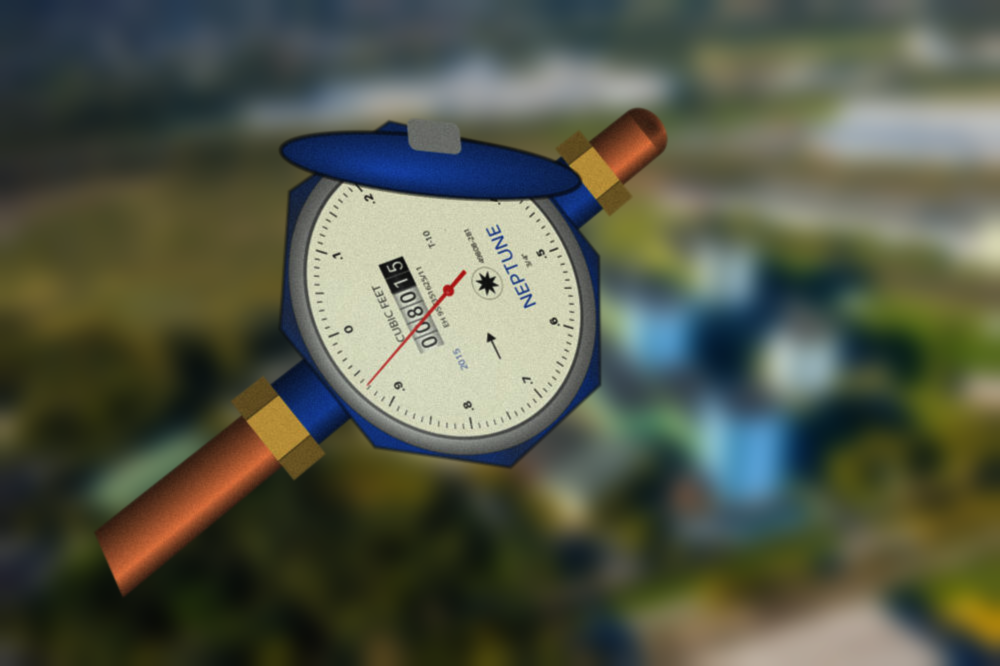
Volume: 8014.93 ft³
